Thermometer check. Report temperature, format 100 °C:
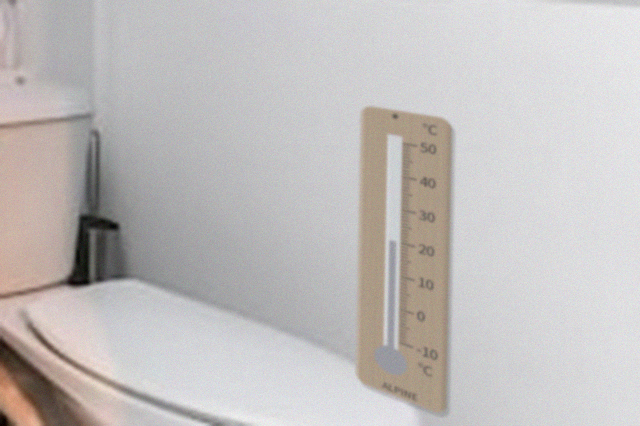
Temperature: 20 °C
